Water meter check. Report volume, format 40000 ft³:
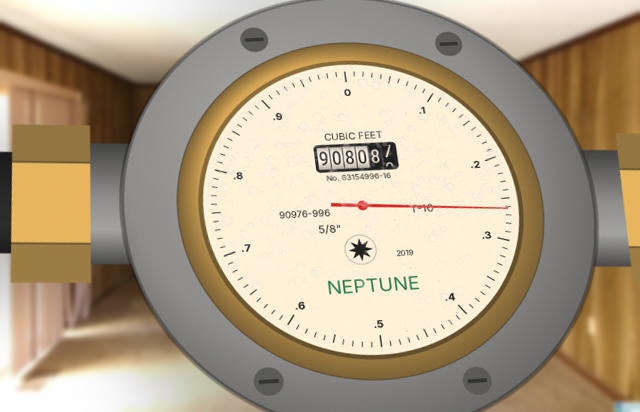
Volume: 908087.26 ft³
